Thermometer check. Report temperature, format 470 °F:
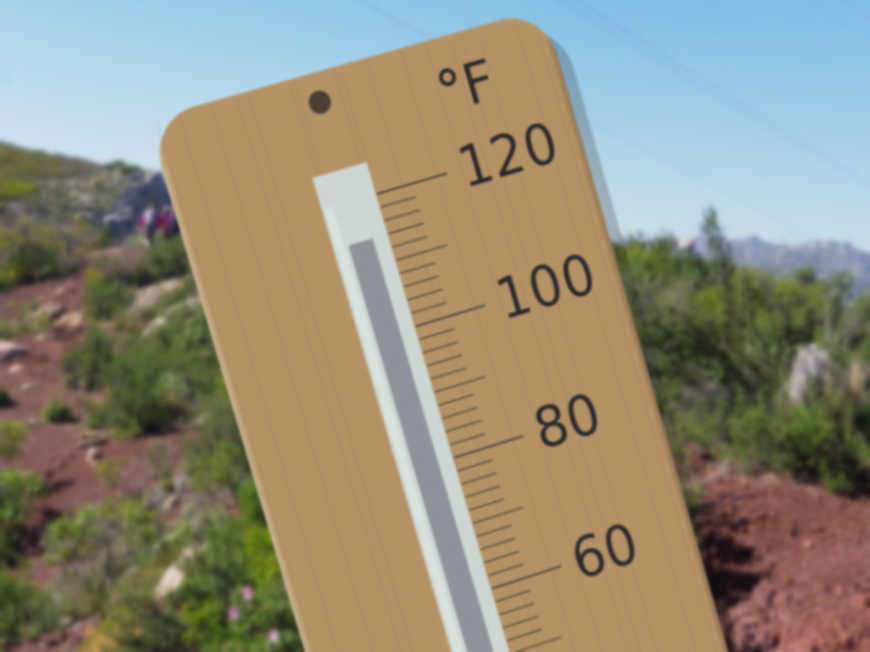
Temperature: 114 °F
